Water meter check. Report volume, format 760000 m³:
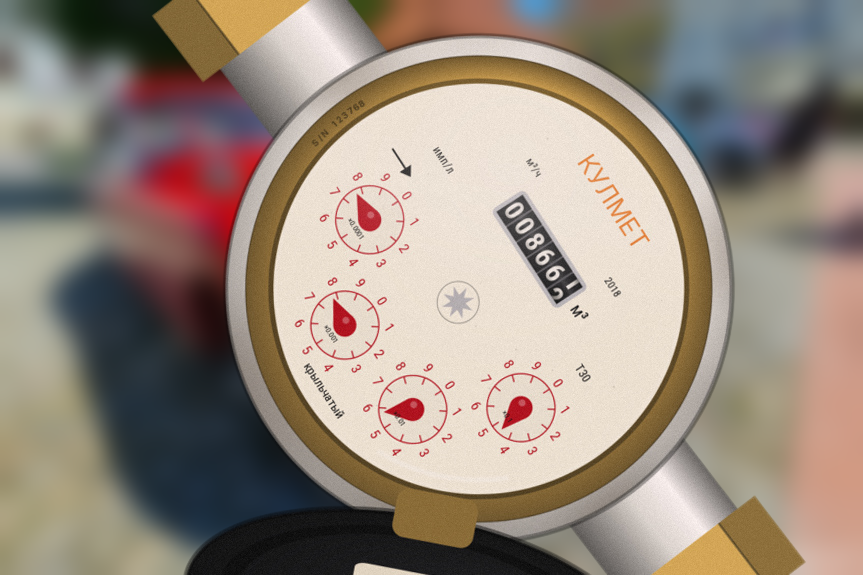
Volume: 8661.4577 m³
